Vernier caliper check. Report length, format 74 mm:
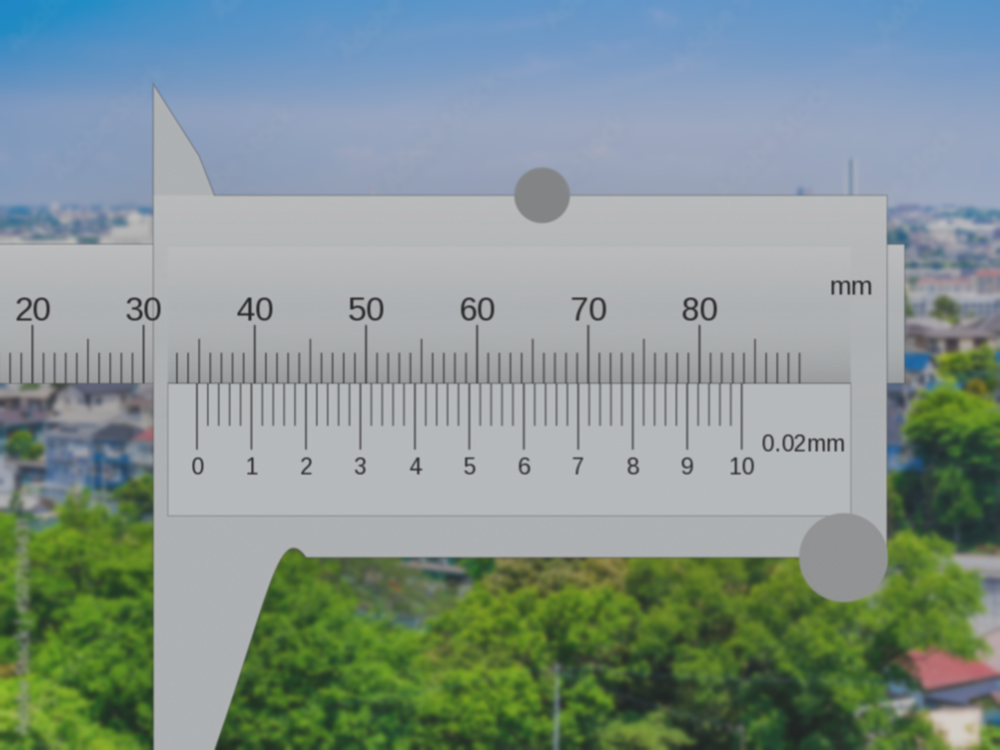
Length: 34.8 mm
